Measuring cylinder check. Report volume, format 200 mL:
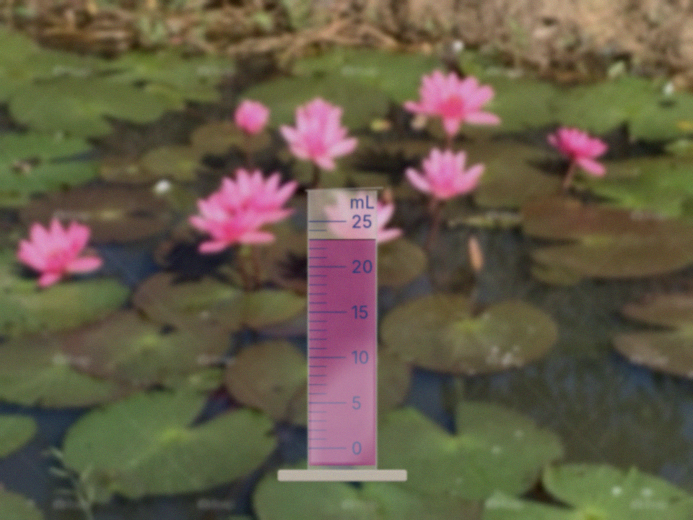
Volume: 23 mL
